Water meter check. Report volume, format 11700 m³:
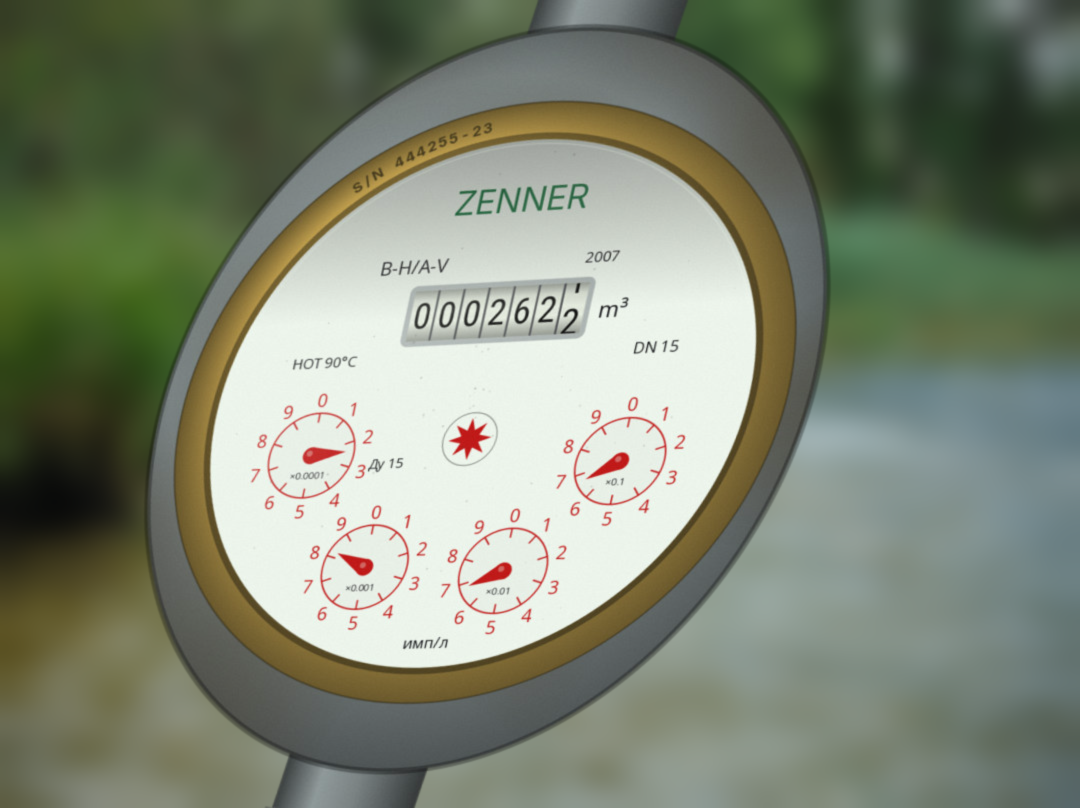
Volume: 2621.6682 m³
